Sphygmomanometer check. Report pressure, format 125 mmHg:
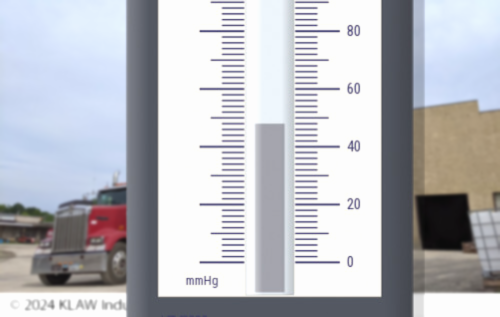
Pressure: 48 mmHg
